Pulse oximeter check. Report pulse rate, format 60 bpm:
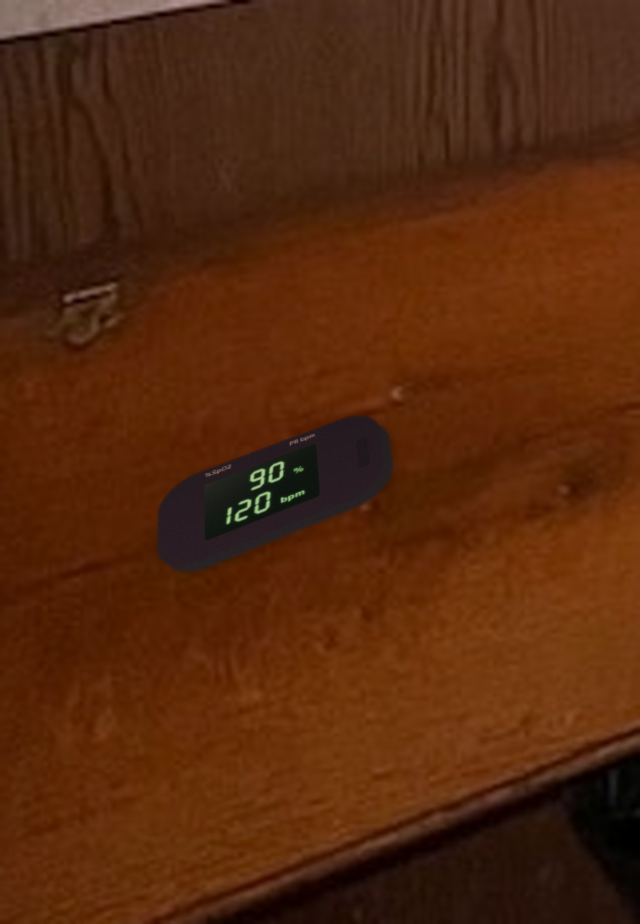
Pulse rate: 120 bpm
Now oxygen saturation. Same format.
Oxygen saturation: 90 %
